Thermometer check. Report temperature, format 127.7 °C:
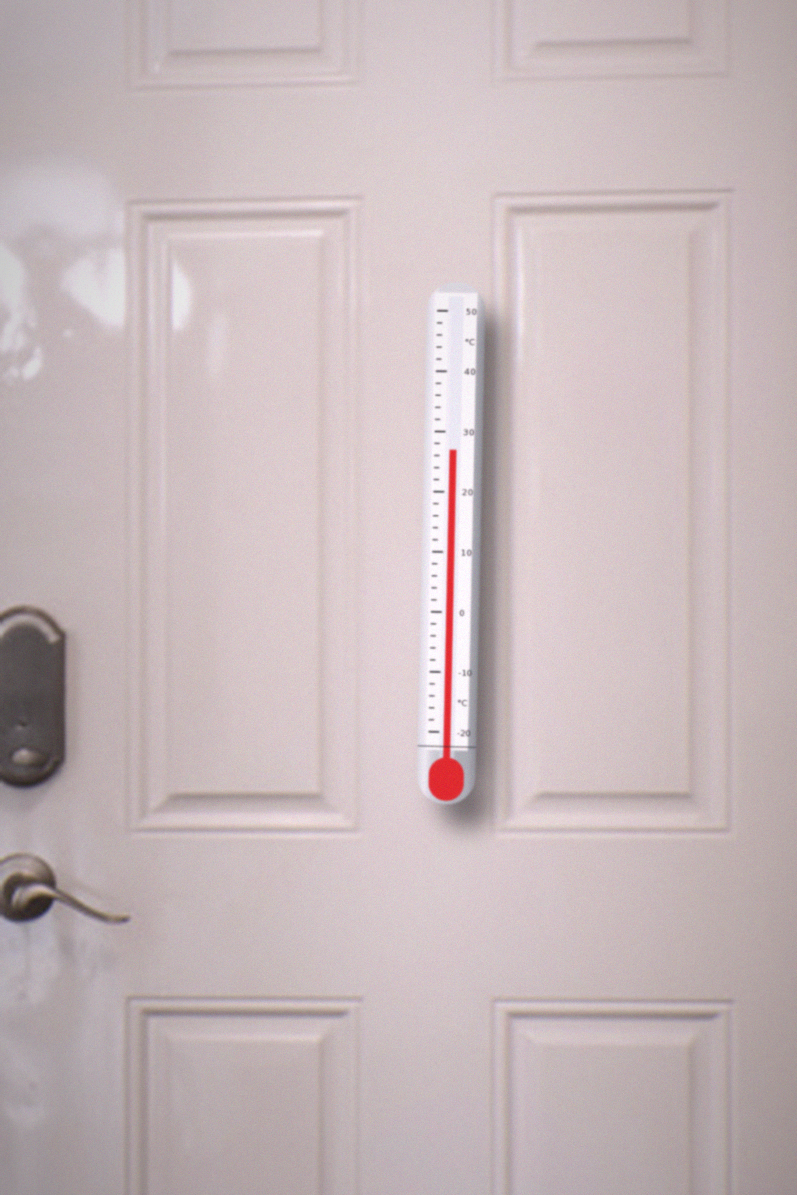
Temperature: 27 °C
